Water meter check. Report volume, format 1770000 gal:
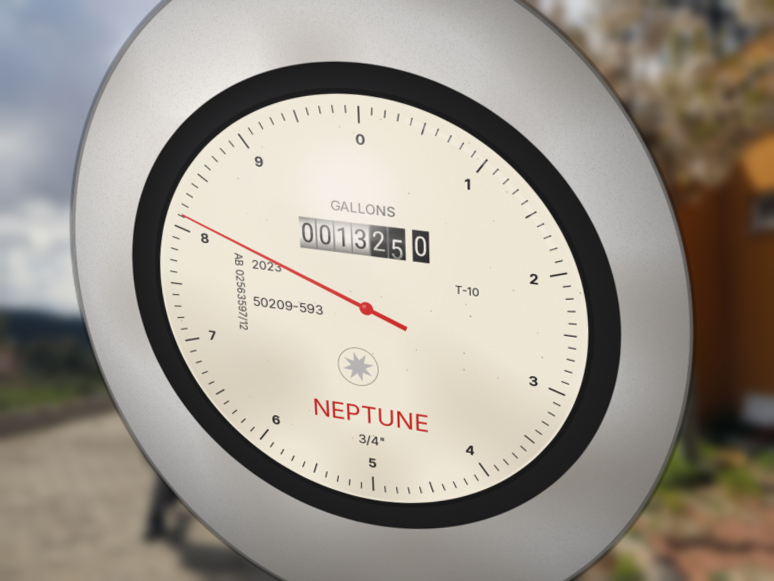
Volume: 13248.1 gal
